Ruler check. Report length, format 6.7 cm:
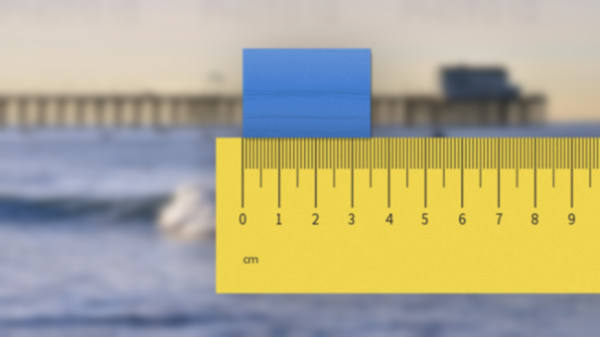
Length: 3.5 cm
